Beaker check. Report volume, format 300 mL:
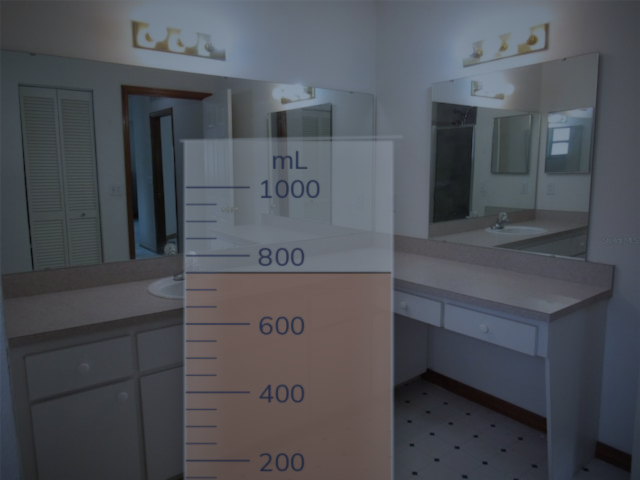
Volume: 750 mL
